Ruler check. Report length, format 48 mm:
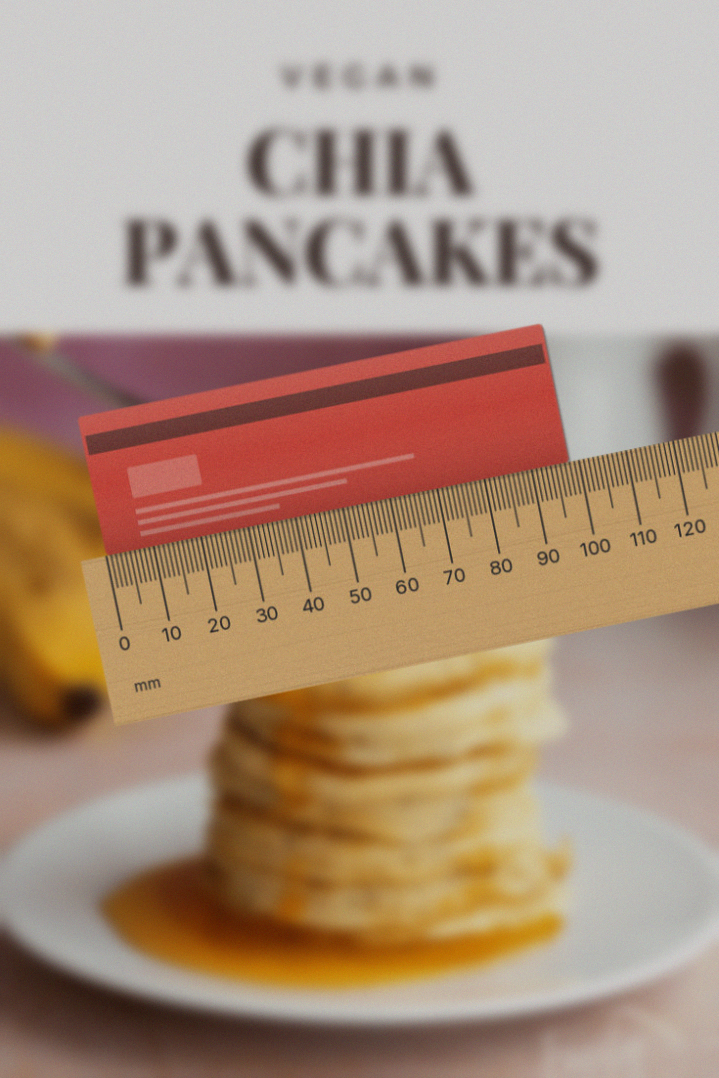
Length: 98 mm
